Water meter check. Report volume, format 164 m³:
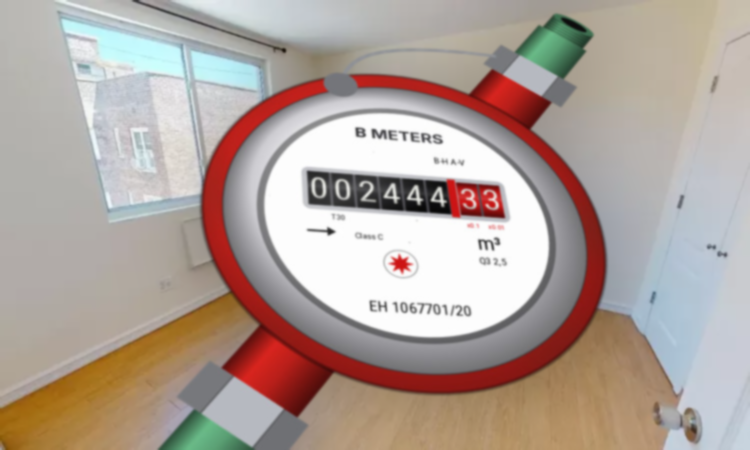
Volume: 2444.33 m³
